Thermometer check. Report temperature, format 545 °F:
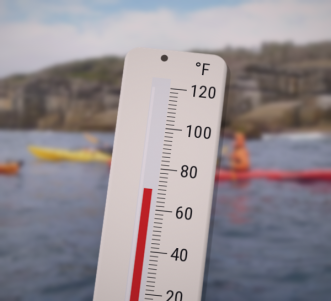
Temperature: 70 °F
